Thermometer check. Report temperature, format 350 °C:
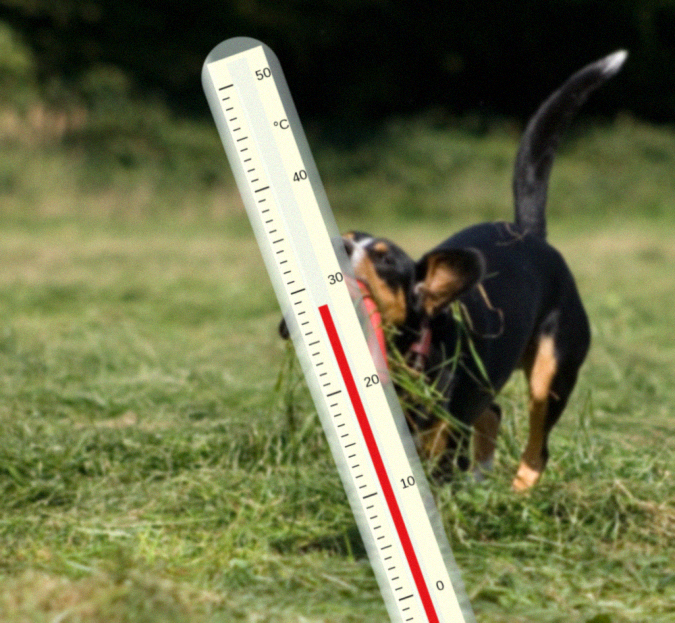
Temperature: 28 °C
